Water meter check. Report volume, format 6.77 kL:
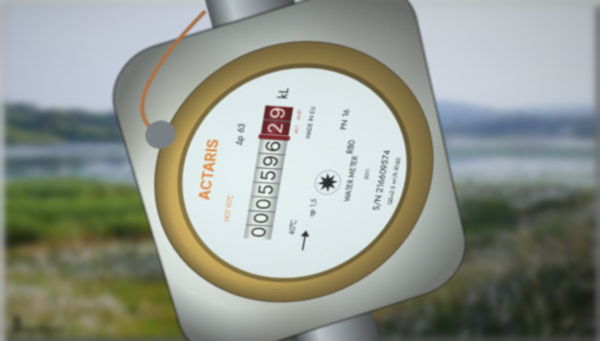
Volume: 5596.29 kL
